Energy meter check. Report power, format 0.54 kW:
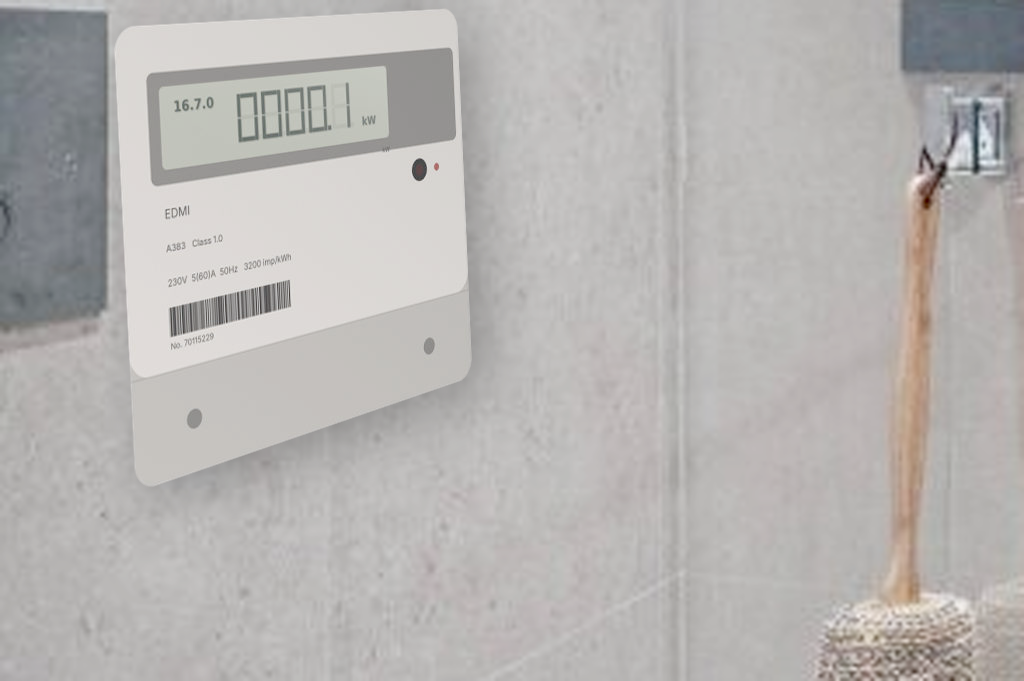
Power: 0.1 kW
